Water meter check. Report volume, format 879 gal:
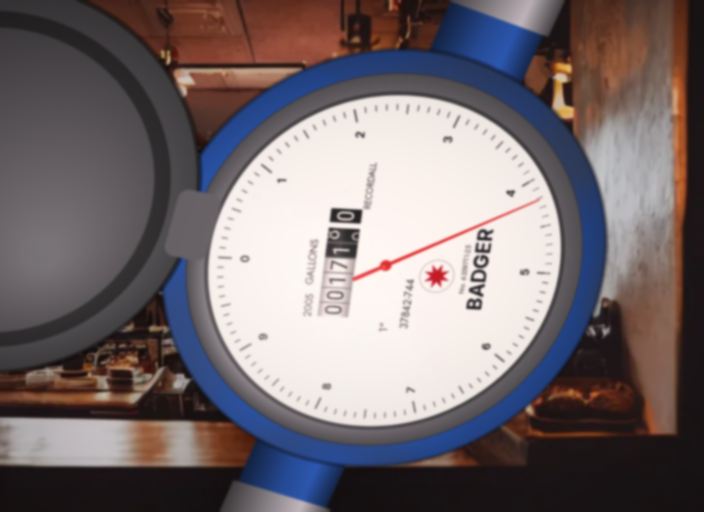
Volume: 17184.2 gal
